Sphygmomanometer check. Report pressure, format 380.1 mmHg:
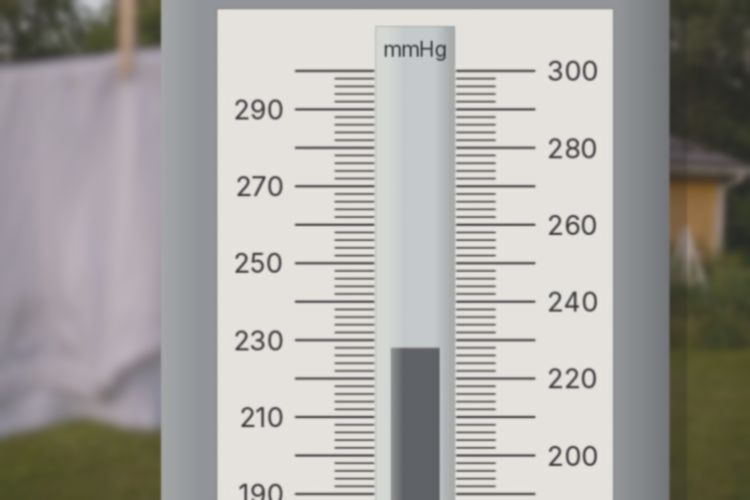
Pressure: 228 mmHg
